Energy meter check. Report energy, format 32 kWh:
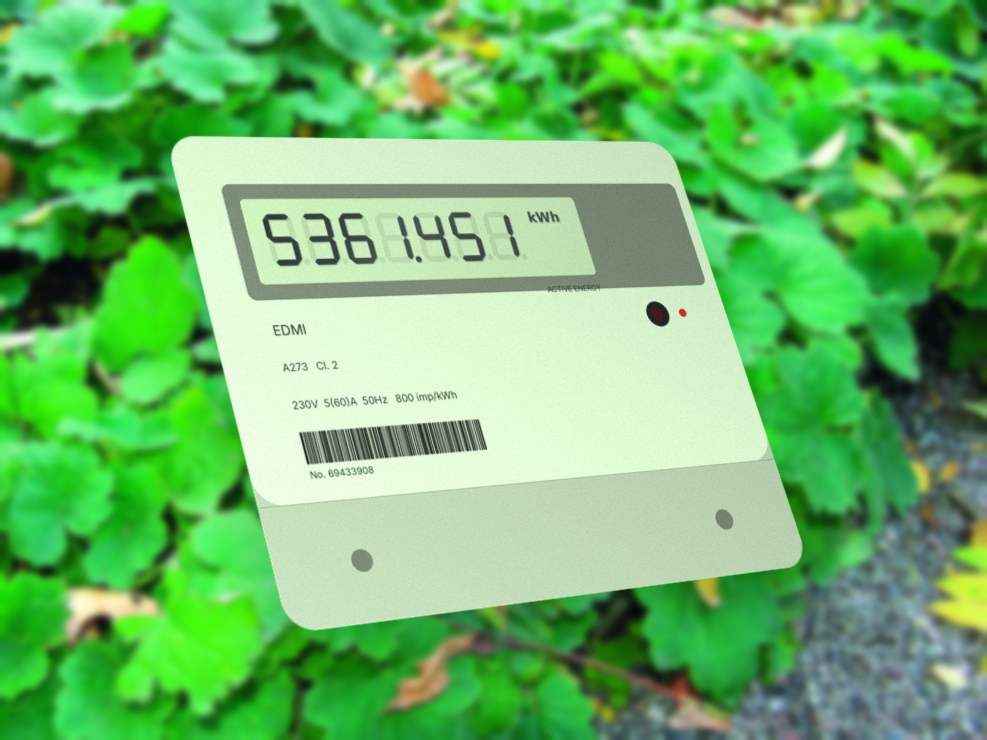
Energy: 5361.451 kWh
